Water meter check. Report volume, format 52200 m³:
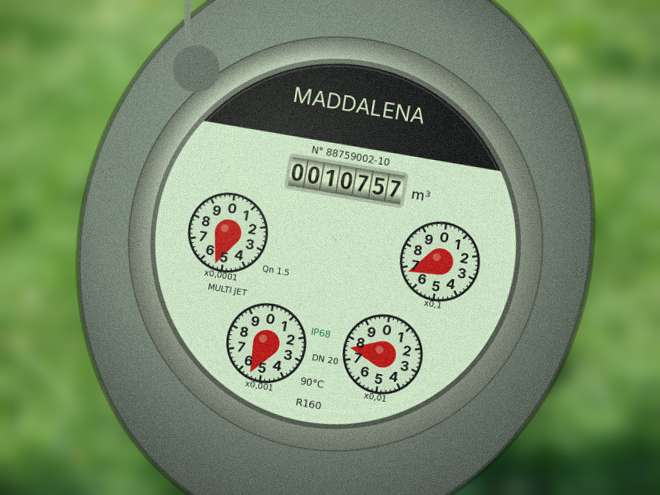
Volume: 10757.6755 m³
